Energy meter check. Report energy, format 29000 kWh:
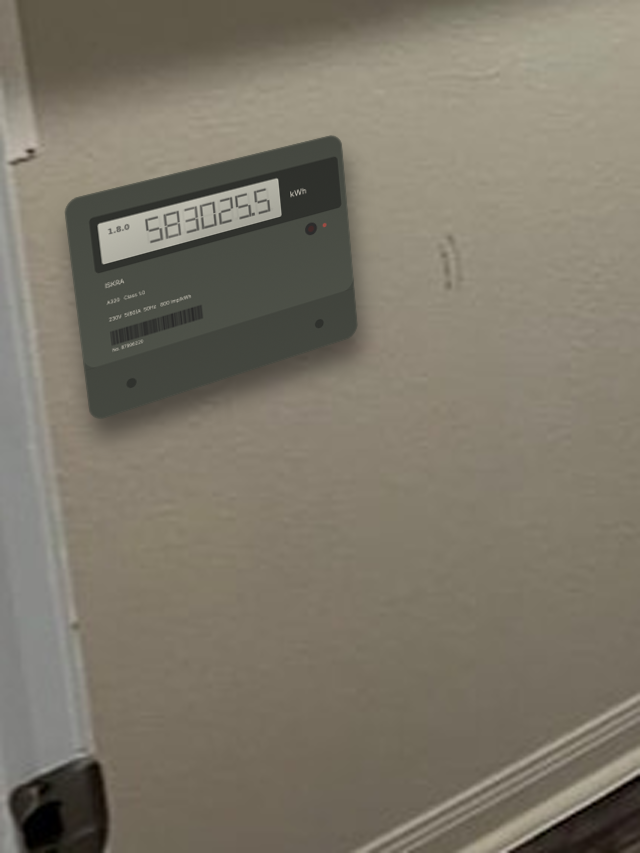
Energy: 583025.5 kWh
